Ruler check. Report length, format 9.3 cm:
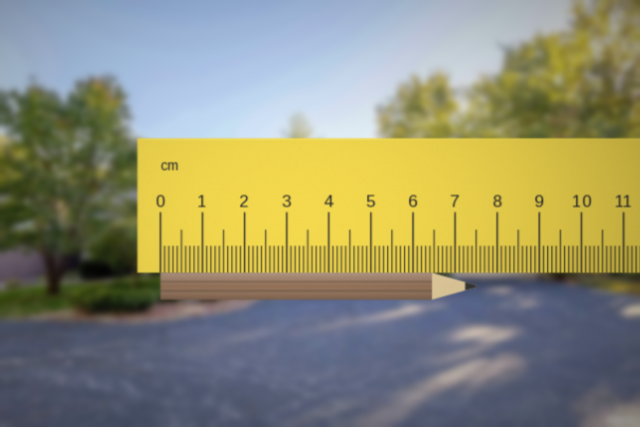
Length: 7.5 cm
